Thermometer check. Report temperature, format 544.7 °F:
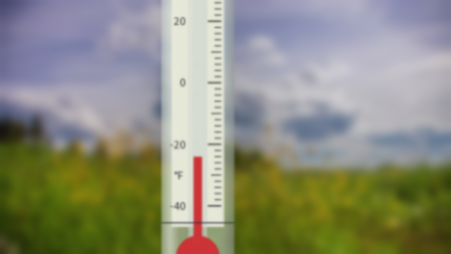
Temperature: -24 °F
